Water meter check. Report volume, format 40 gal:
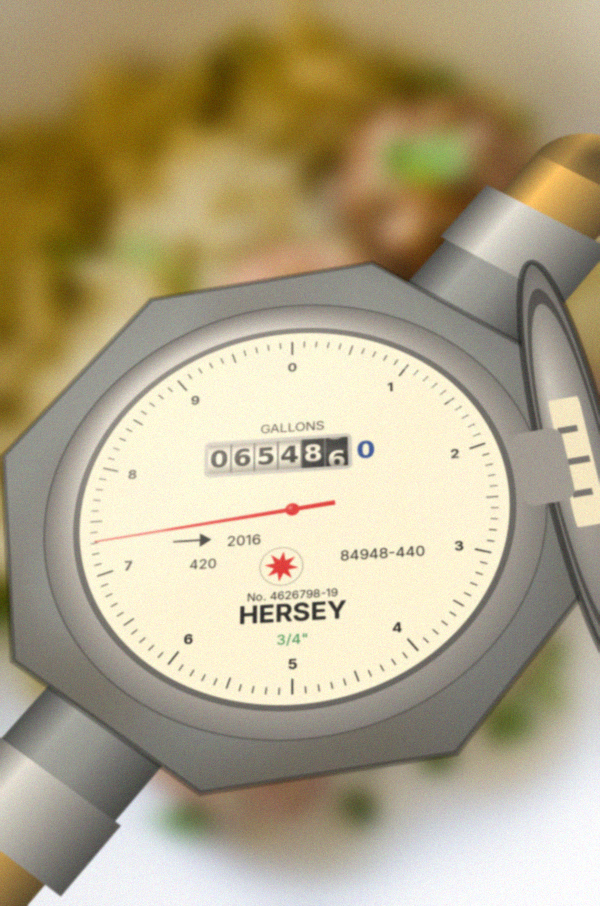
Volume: 654857.3 gal
